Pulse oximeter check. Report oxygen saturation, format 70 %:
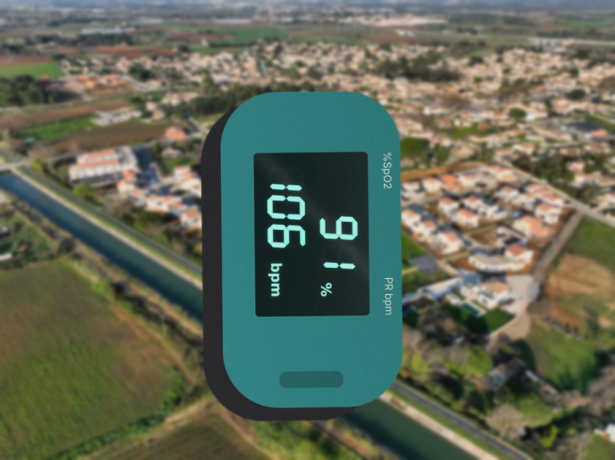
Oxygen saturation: 91 %
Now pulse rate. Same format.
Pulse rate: 106 bpm
